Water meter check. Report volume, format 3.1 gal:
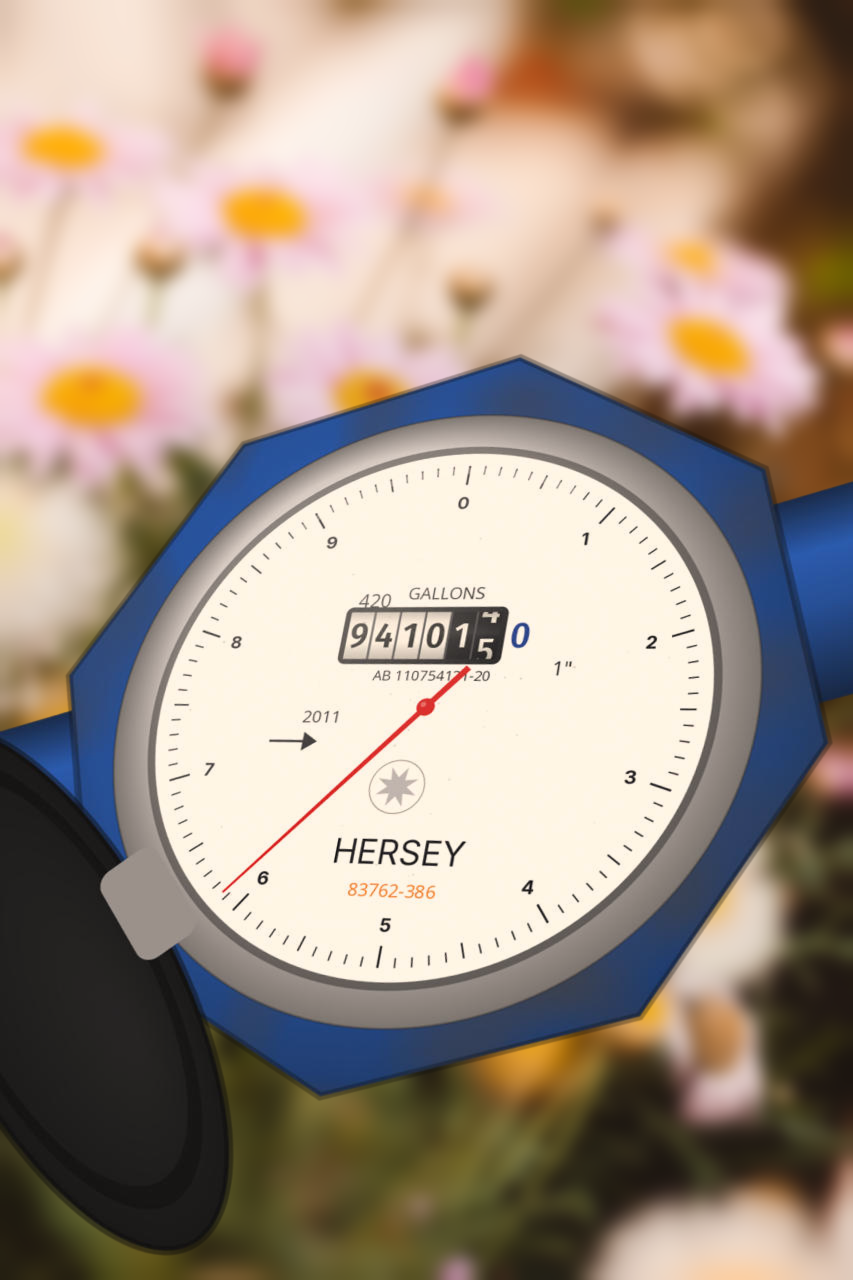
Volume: 9410146.1 gal
